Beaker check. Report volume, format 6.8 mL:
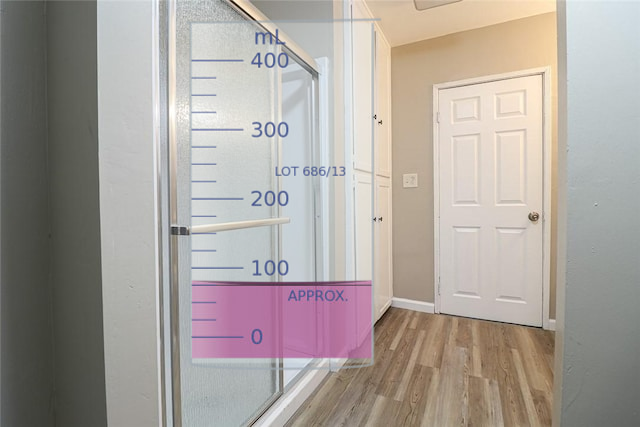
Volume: 75 mL
